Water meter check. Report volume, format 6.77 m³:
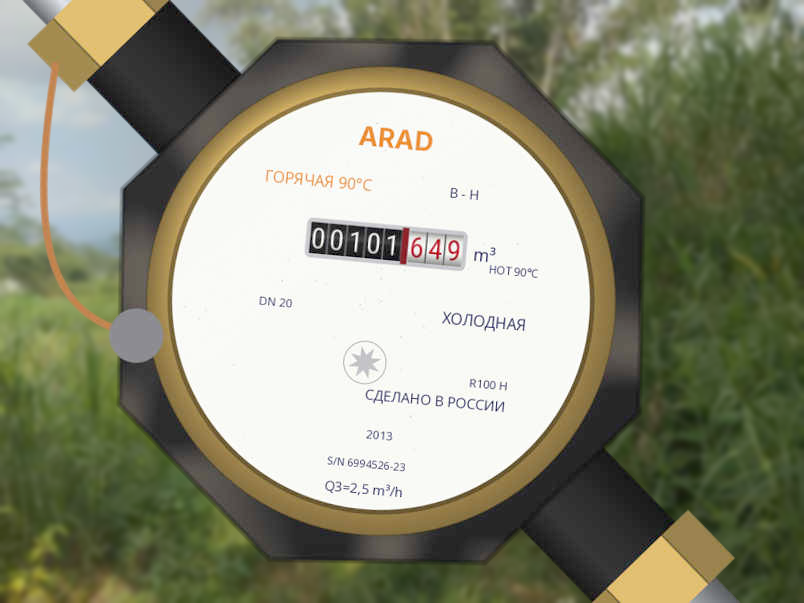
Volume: 101.649 m³
